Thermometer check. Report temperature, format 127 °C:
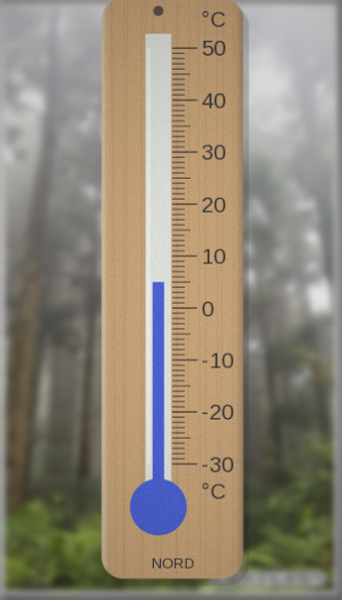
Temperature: 5 °C
